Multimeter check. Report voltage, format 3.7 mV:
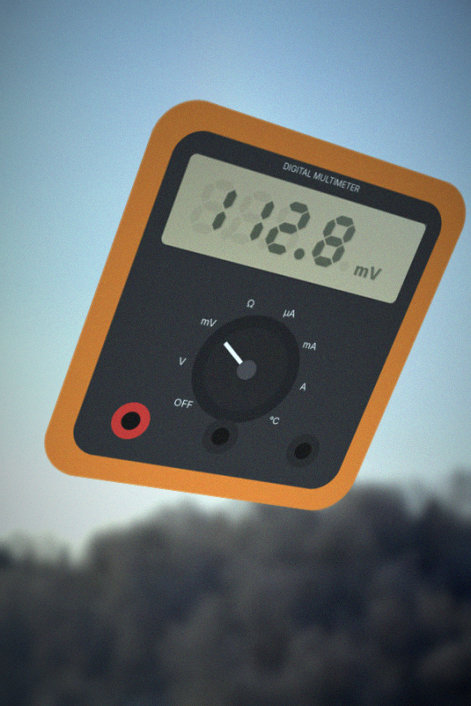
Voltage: 112.8 mV
